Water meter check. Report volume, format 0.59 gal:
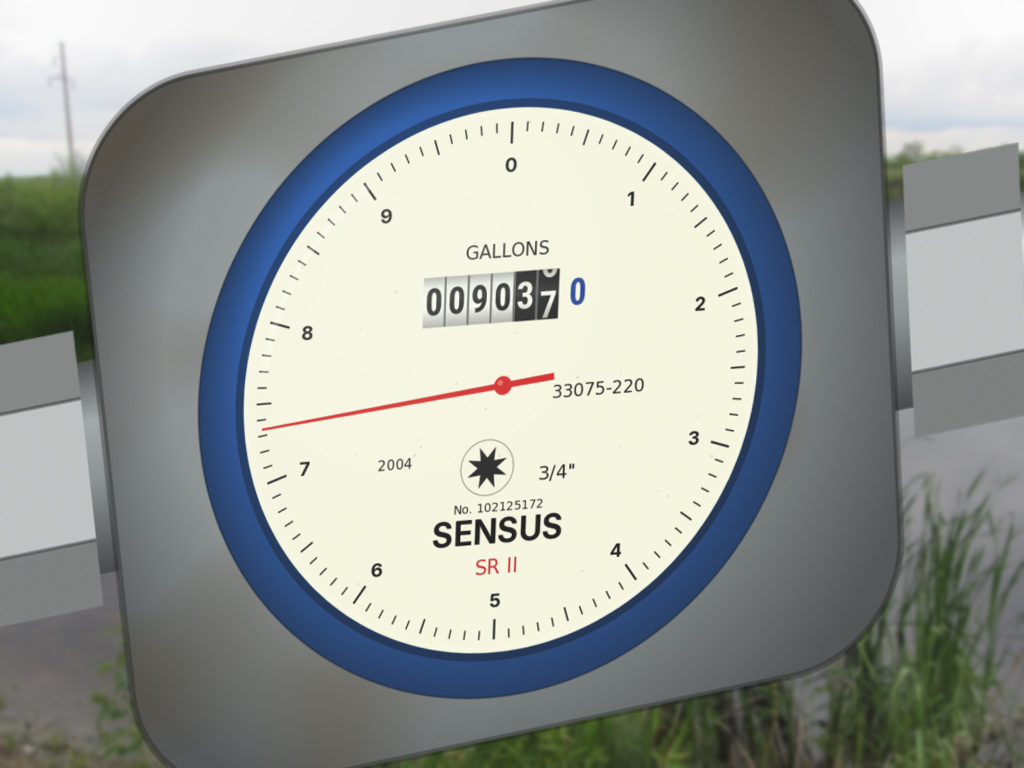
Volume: 90367.3 gal
